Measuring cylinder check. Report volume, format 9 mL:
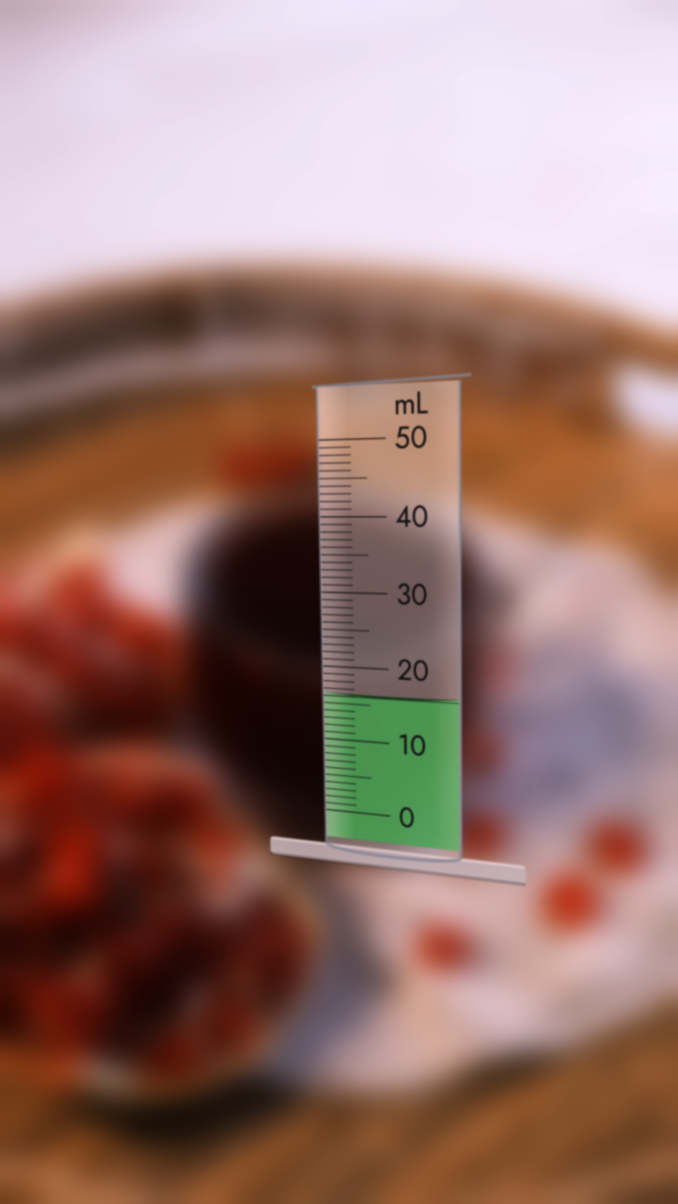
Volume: 16 mL
